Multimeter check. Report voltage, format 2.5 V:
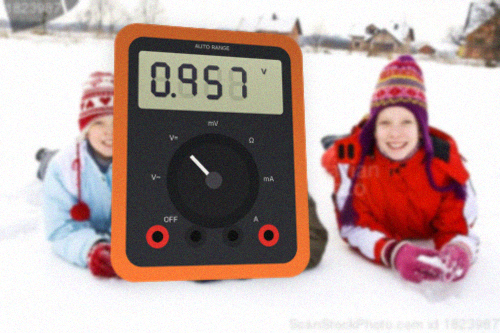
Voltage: 0.957 V
